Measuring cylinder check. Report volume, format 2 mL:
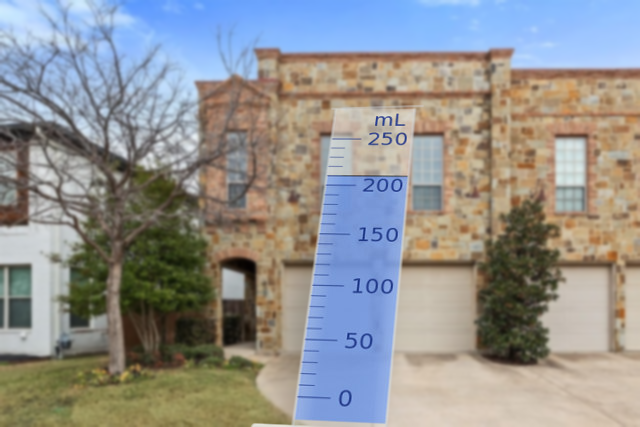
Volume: 210 mL
